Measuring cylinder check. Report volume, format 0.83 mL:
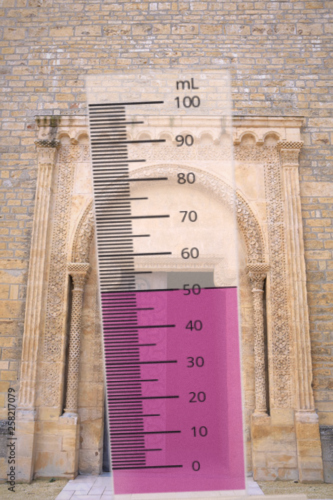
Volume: 50 mL
